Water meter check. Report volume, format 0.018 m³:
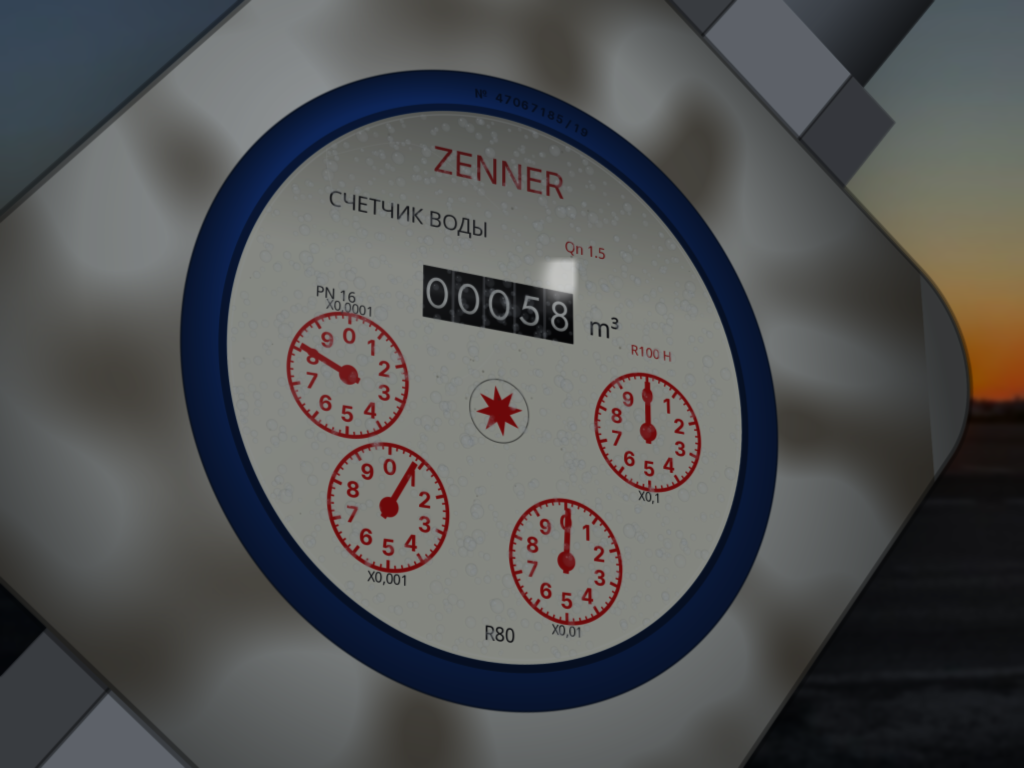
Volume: 58.0008 m³
